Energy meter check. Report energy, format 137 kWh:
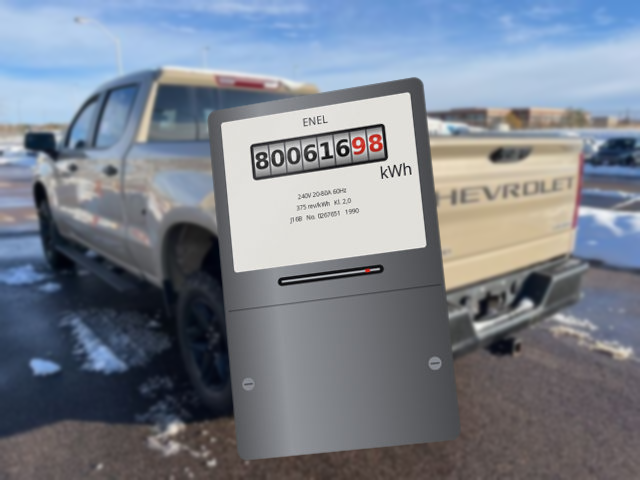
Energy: 800616.98 kWh
